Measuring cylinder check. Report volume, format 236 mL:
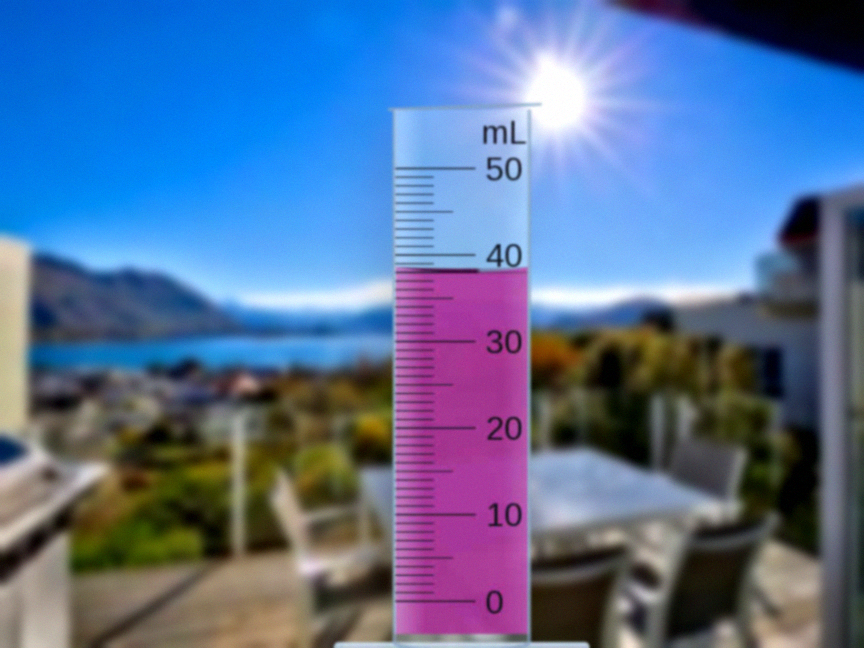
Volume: 38 mL
